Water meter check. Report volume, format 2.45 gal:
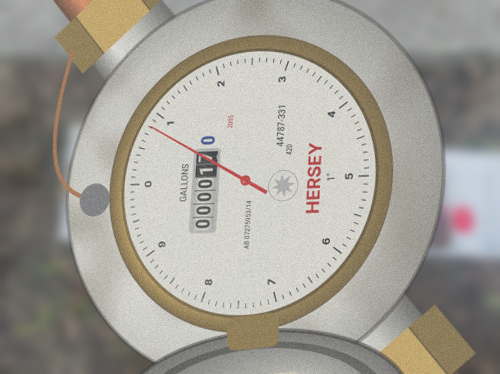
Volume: 170.8 gal
